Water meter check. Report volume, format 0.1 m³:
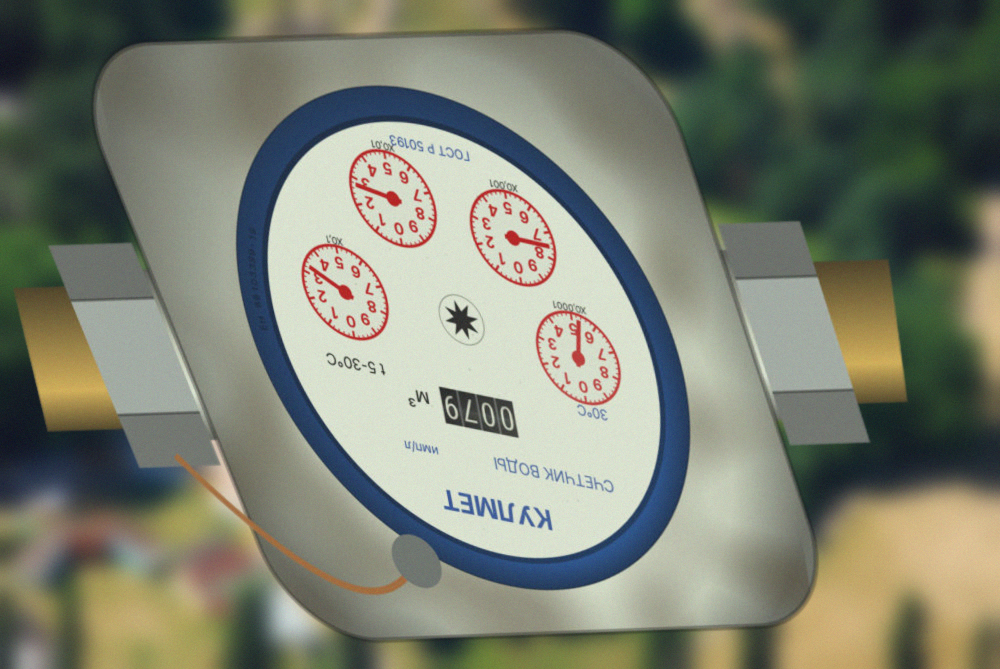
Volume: 79.3275 m³
